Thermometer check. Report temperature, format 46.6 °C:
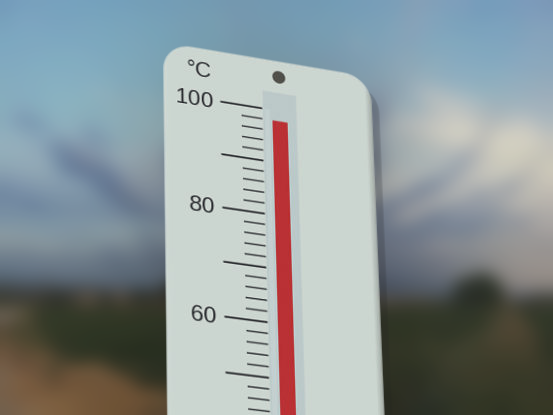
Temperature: 98 °C
